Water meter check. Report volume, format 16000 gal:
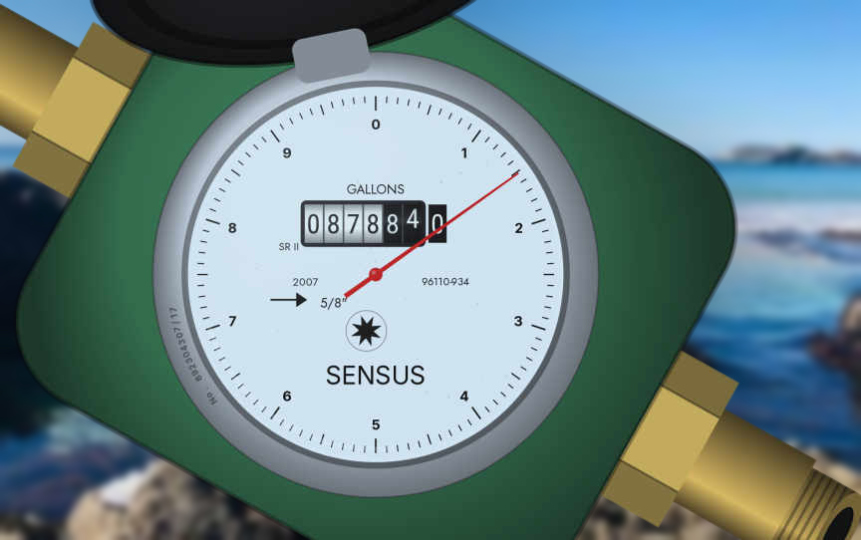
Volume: 878841.5 gal
